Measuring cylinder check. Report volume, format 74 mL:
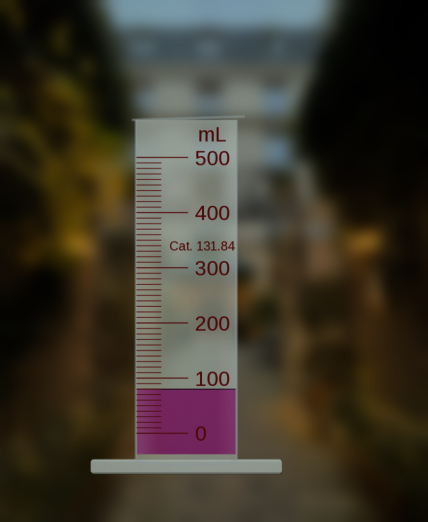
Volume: 80 mL
